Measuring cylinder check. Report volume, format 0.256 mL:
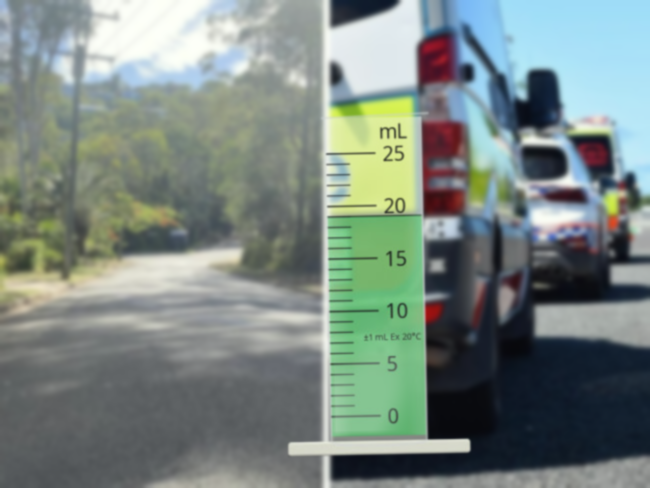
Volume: 19 mL
